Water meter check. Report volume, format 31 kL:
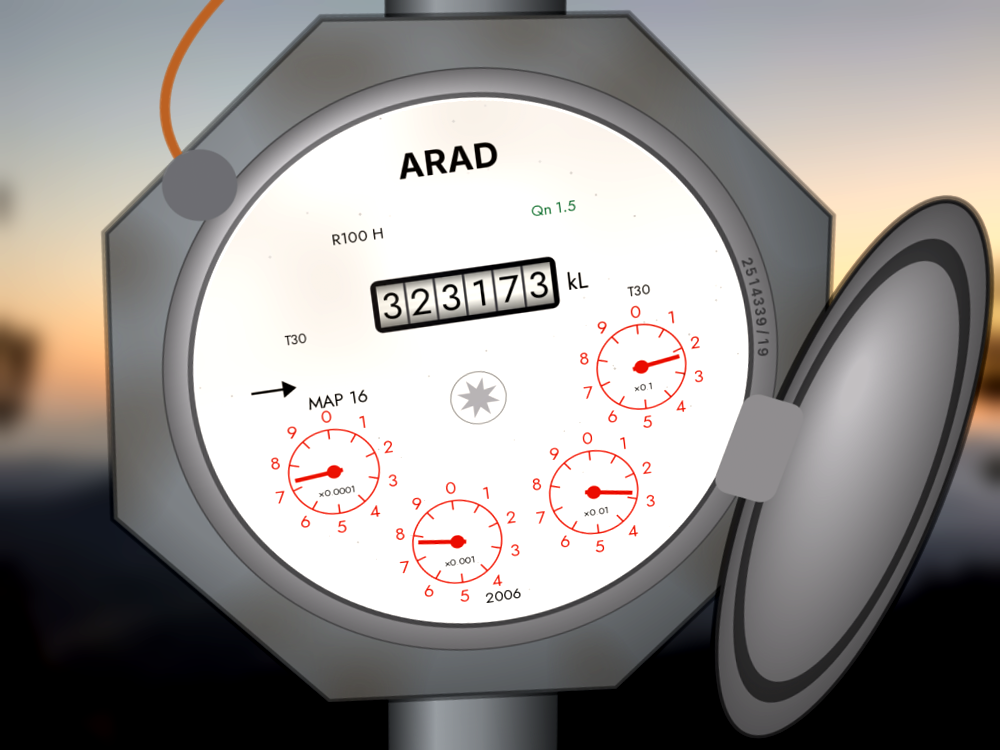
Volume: 323173.2277 kL
